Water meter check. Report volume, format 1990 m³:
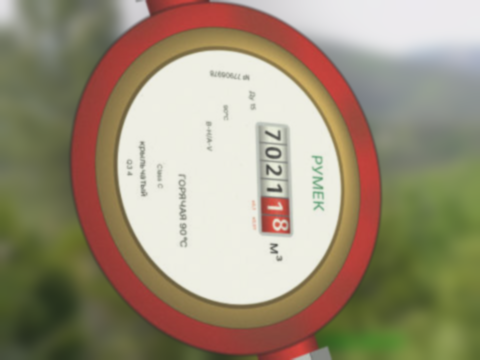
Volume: 7021.18 m³
